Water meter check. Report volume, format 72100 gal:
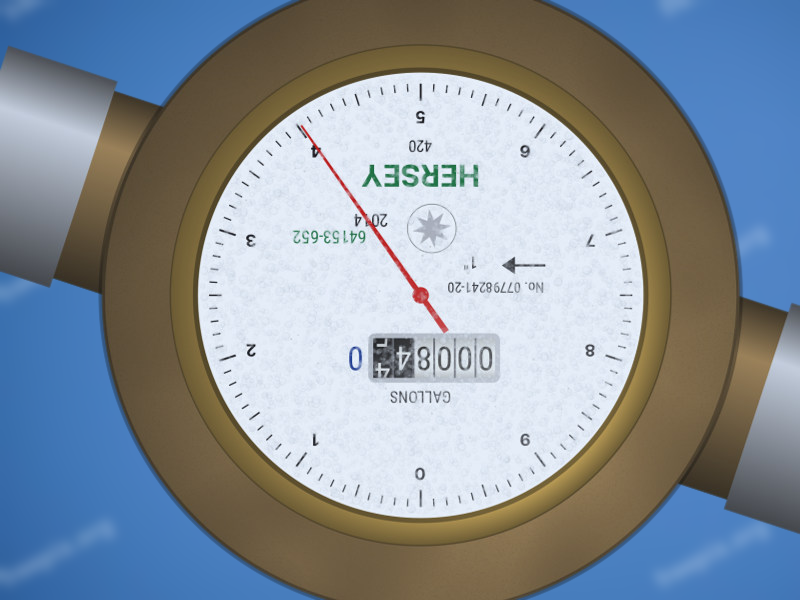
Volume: 8444.0 gal
